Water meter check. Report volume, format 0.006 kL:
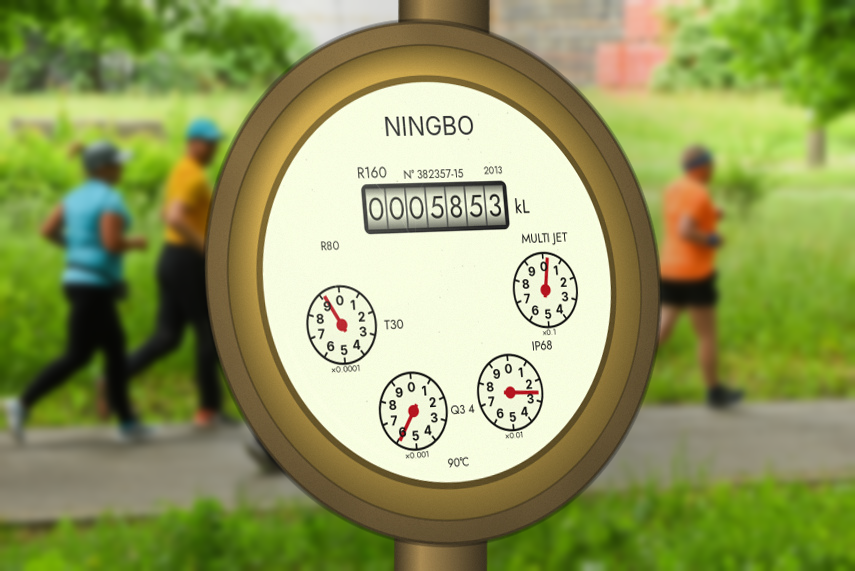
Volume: 5853.0259 kL
